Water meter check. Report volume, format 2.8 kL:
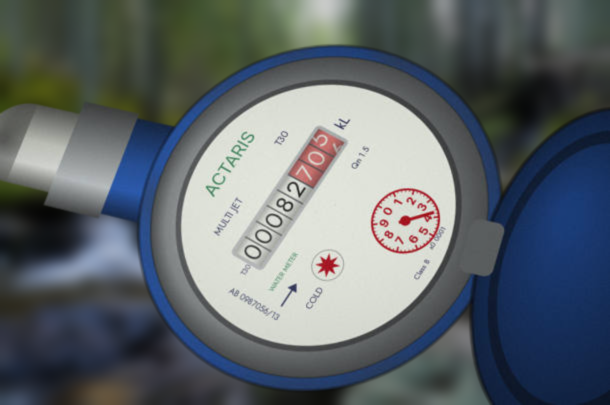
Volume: 82.7053 kL
